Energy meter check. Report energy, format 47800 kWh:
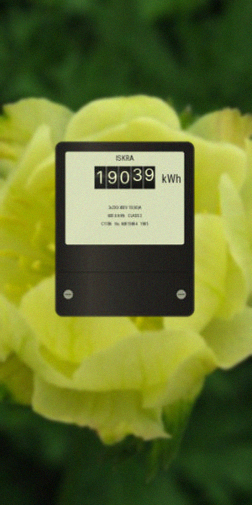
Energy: 19039 kWh
